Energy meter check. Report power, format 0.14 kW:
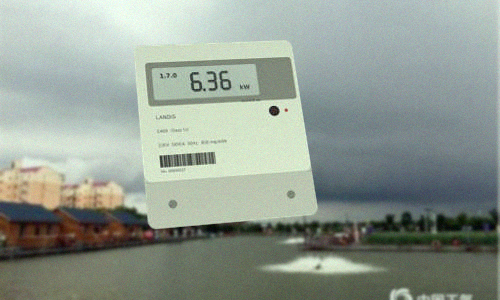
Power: 6.36 kW
